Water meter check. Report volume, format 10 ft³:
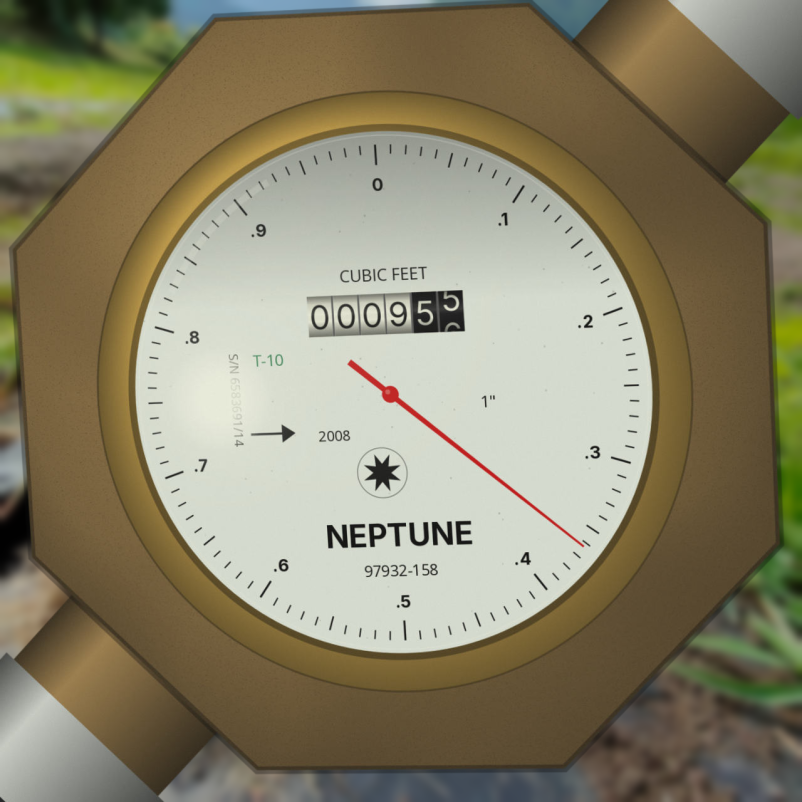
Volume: 955.36 ft³
